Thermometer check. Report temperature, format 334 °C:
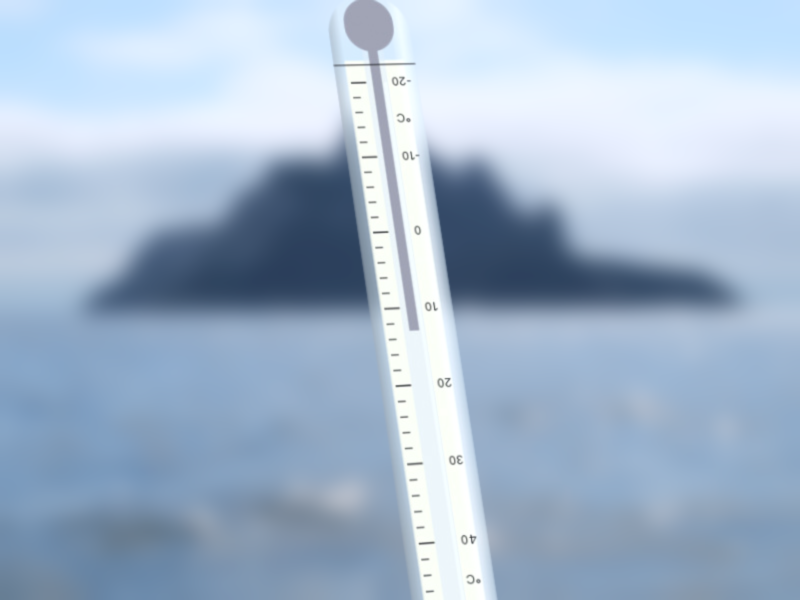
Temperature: 13 °C
